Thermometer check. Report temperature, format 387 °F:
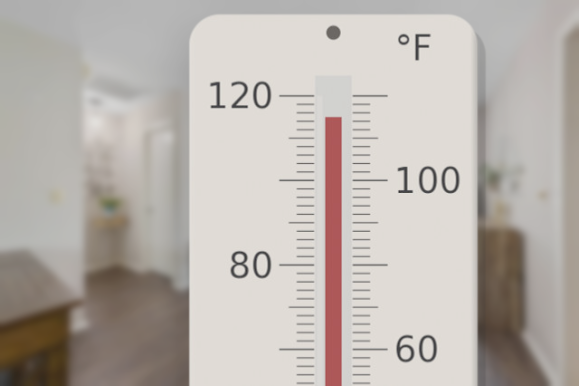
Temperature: 115 °F
